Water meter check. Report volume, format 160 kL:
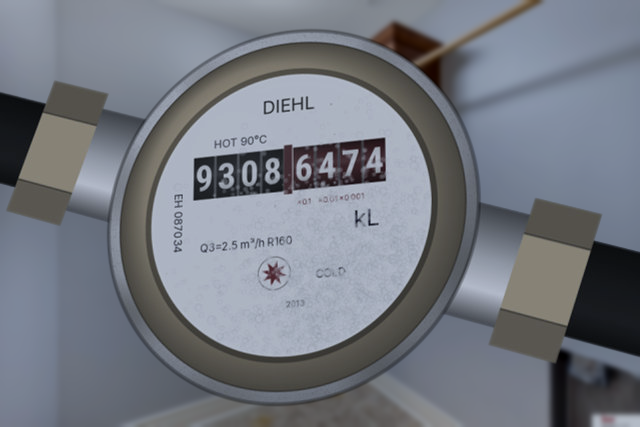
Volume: 9308.6474 kL
